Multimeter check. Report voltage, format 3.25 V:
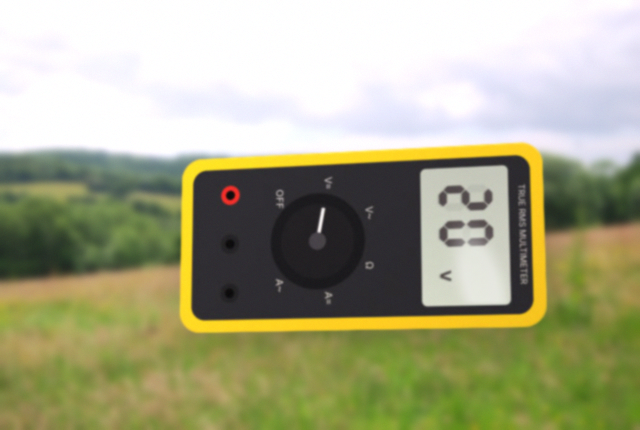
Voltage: 20 V
